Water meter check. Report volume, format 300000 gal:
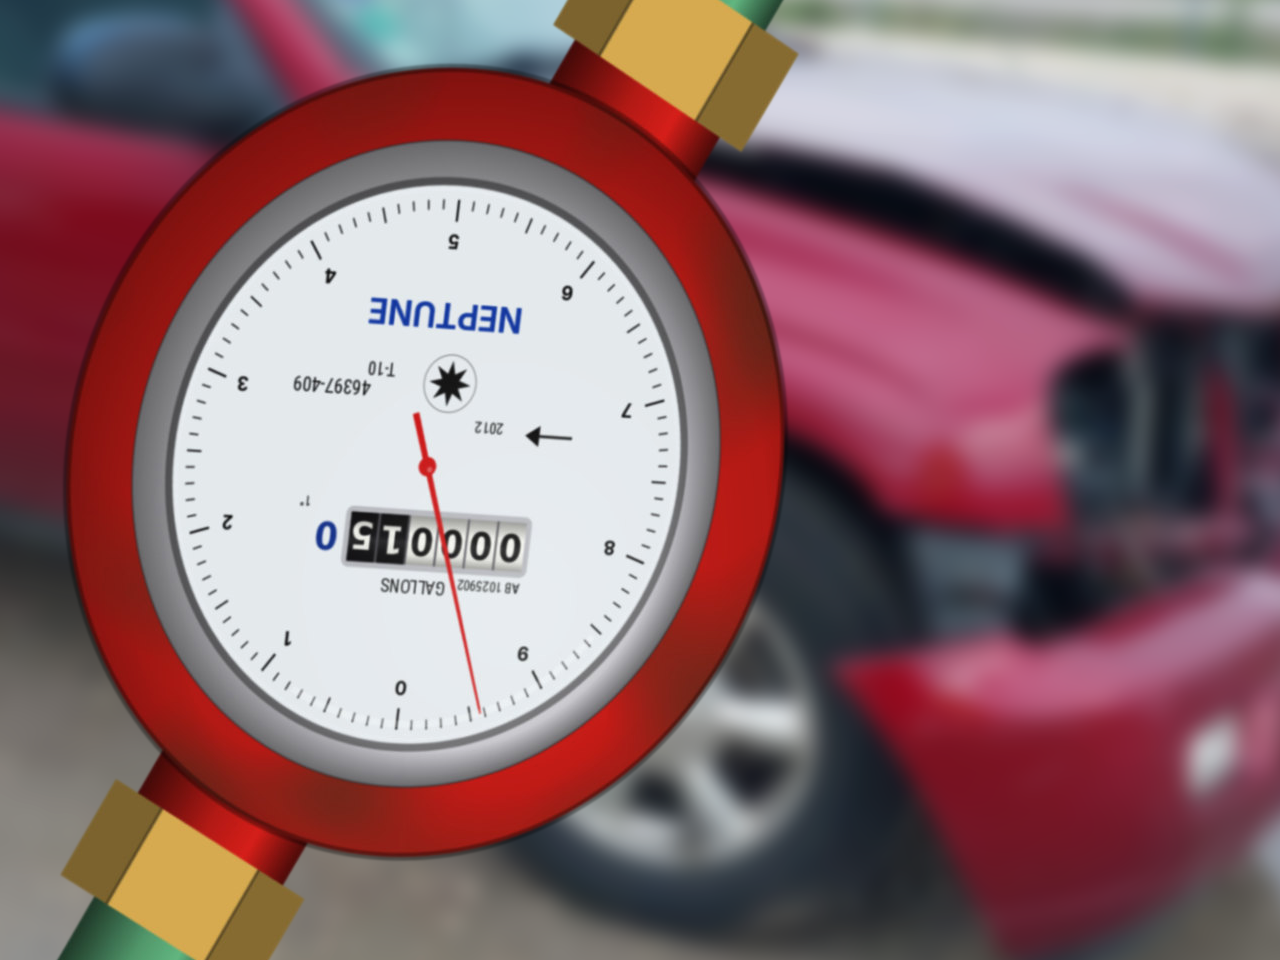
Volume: 149.4 gal
